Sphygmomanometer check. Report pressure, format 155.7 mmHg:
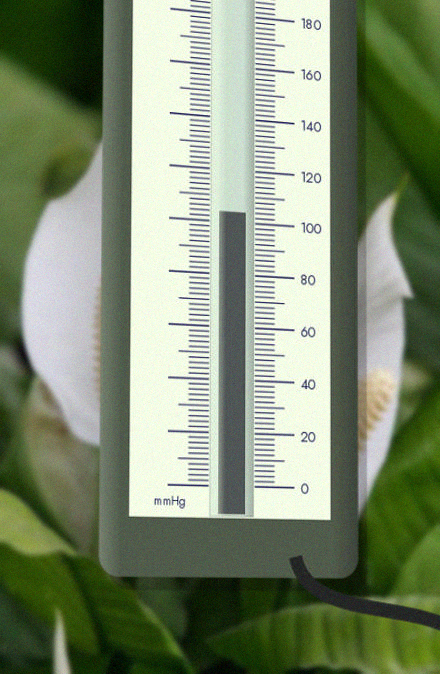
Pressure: 104 mmHg
